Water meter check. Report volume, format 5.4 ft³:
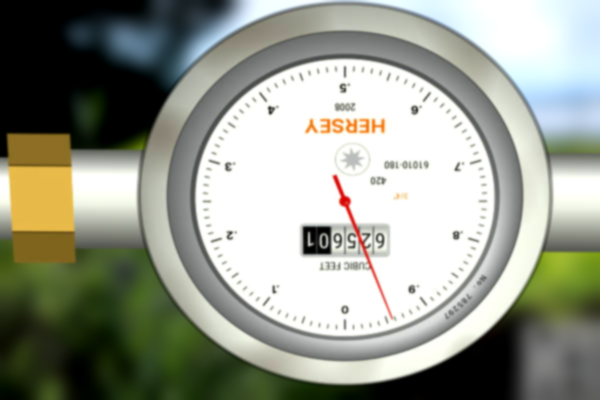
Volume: 625600.94 ft³
